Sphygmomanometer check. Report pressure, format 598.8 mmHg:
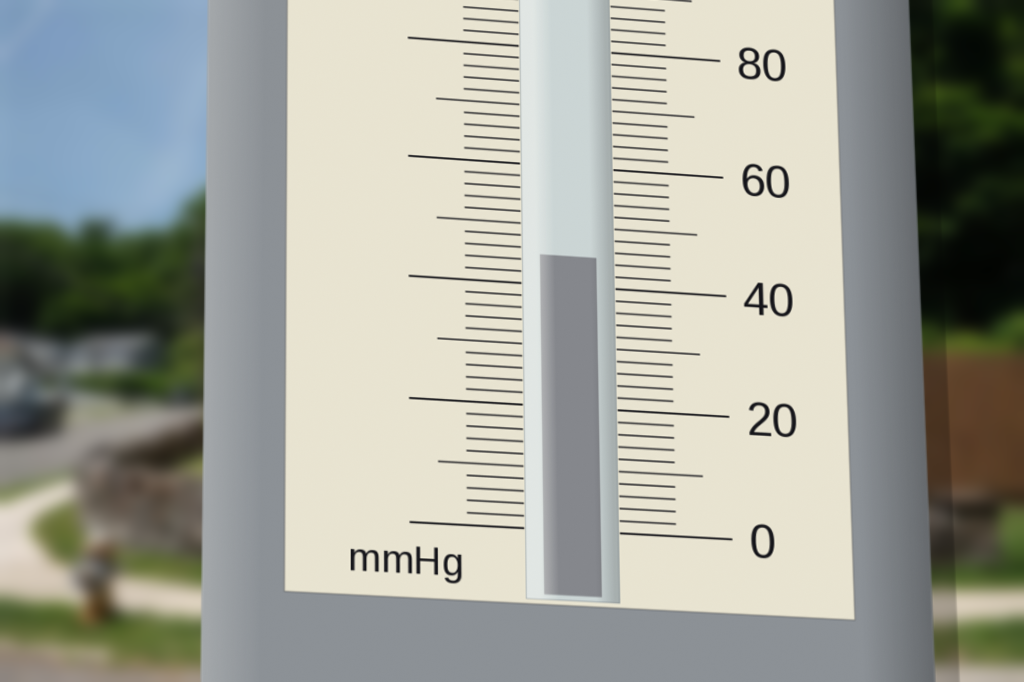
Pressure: 45 mmHg
